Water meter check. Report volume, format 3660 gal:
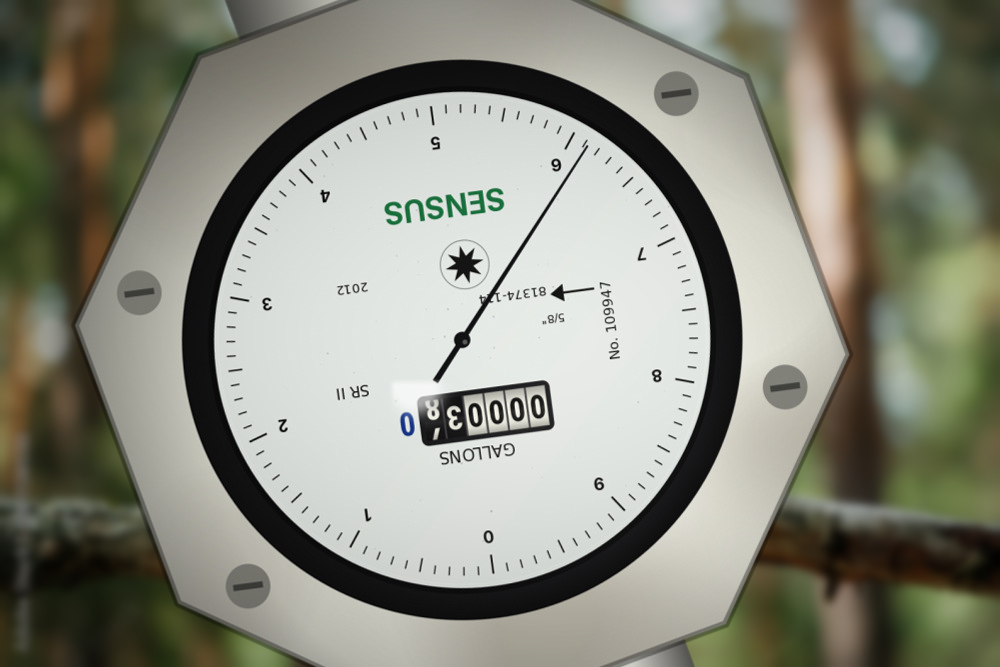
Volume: 376.1 gal
